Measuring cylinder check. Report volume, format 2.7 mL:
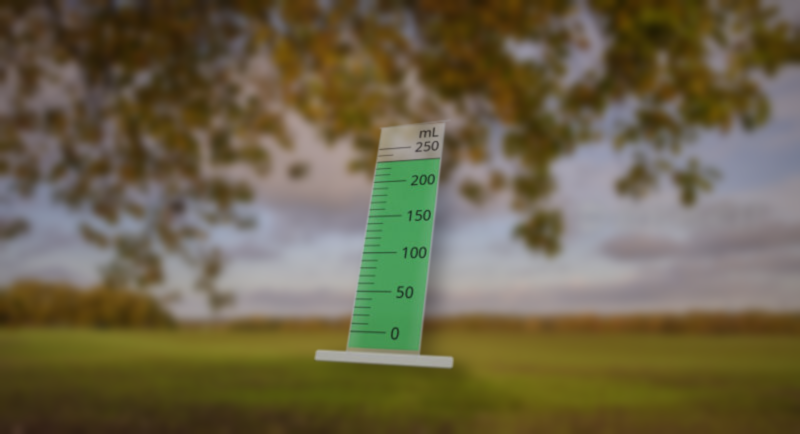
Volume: 230 mL
